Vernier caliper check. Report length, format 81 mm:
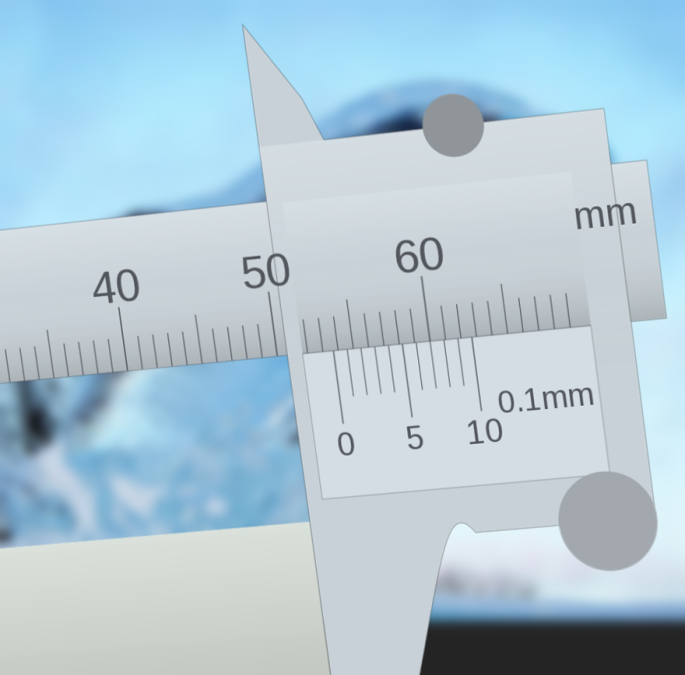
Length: 53.7 mm
